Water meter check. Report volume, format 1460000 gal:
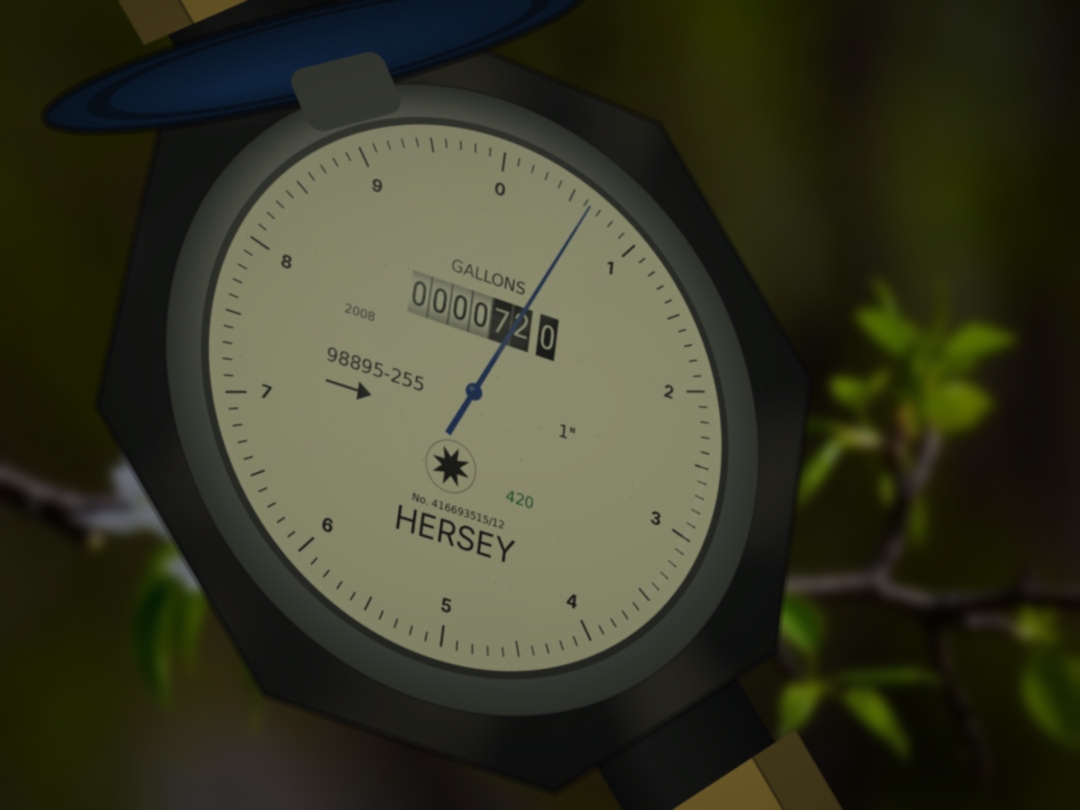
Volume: 720.6 gal
